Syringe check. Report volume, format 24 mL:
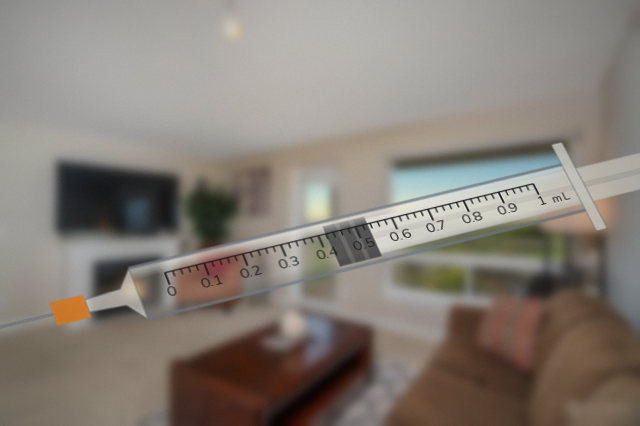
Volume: 0.42 mL
